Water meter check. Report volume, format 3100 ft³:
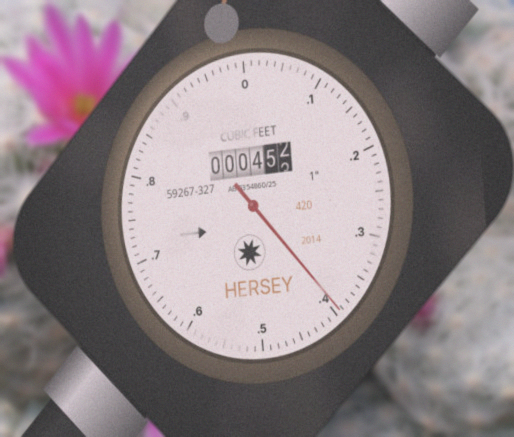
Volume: 452.39 ft³
